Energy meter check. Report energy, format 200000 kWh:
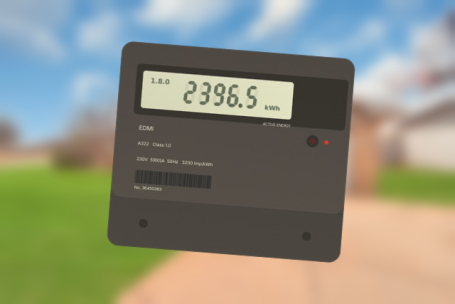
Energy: 2396.5 kWh
